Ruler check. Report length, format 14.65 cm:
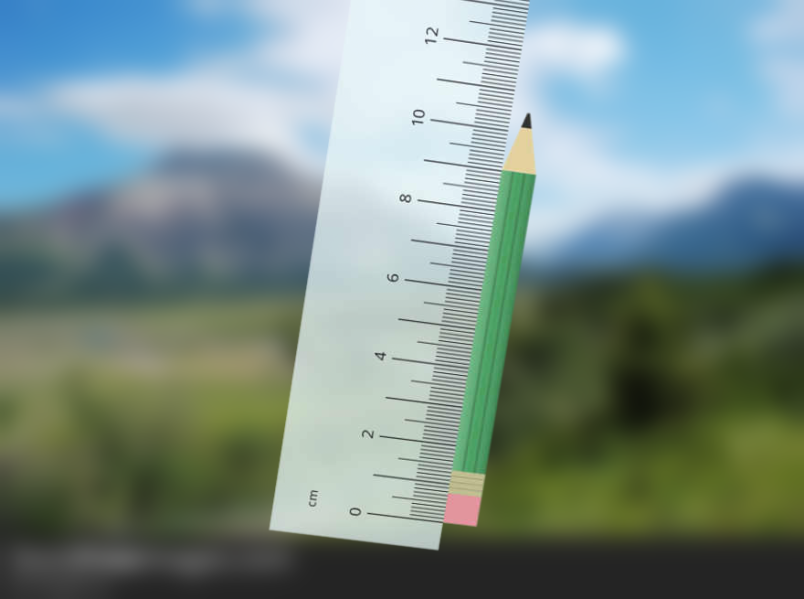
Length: 10.5 cm
